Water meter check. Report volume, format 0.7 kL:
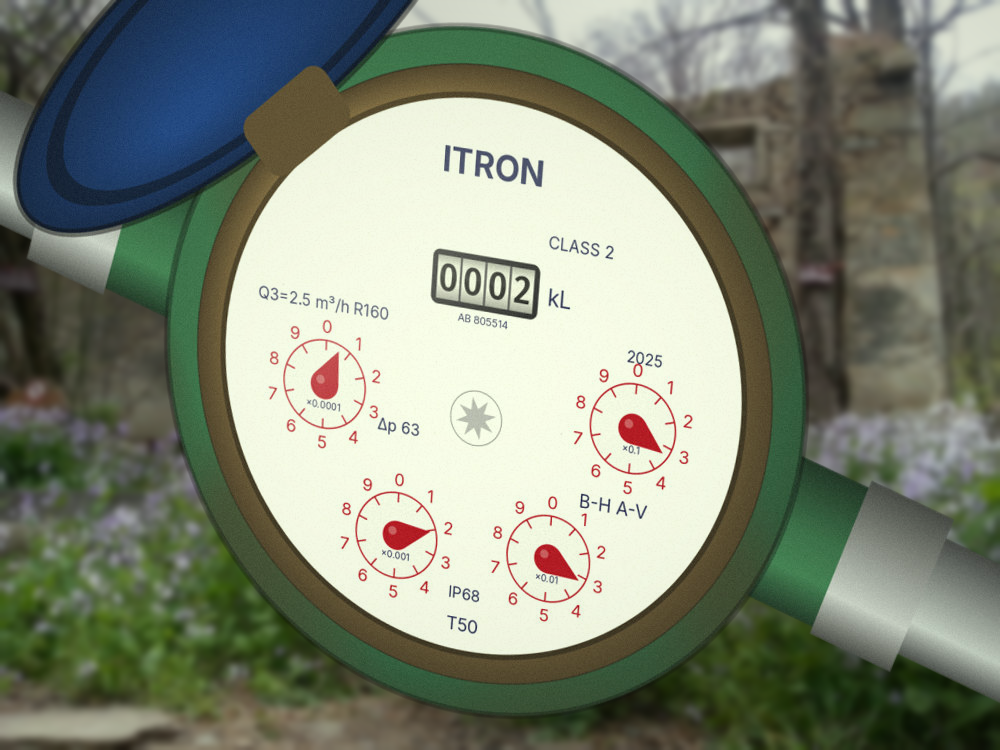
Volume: 2.3320 kL
